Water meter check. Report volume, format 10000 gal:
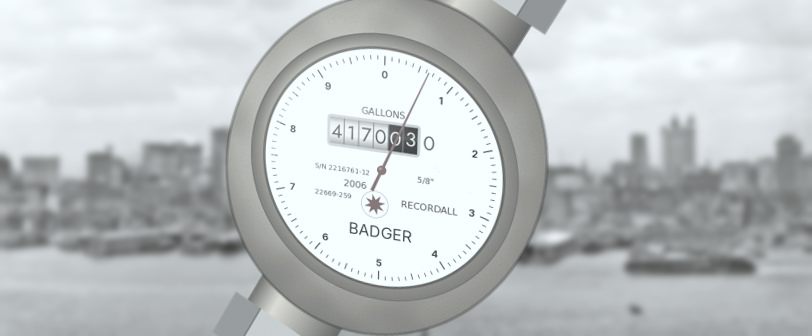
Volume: 4170030.6 gal
